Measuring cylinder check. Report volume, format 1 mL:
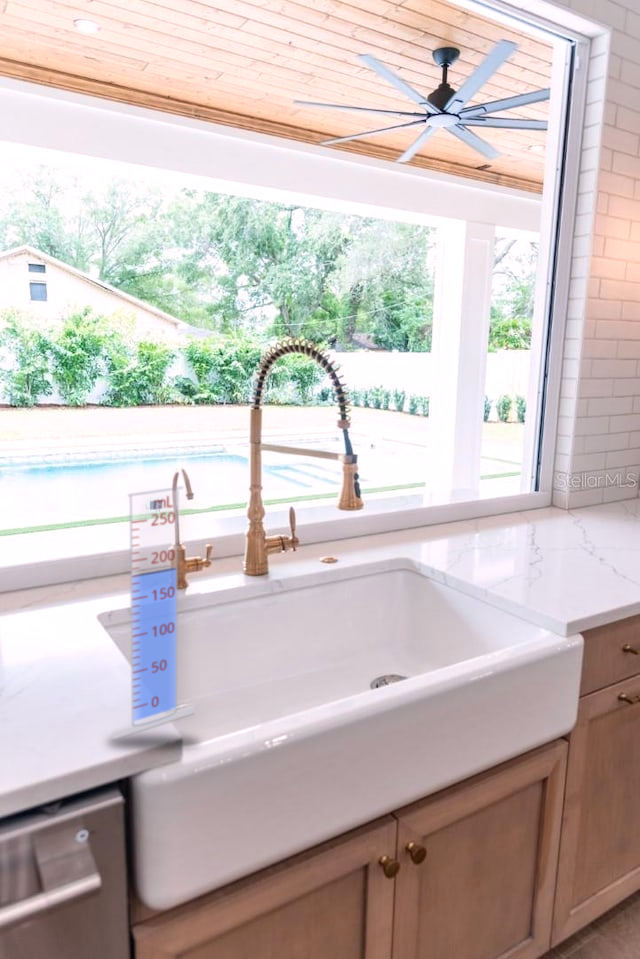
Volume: 180 mL
